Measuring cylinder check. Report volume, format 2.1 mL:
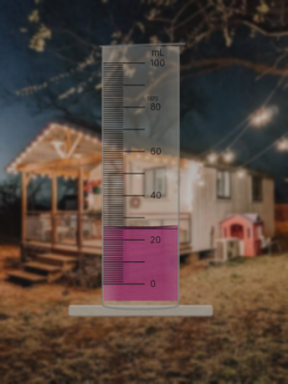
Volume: 25 mL
